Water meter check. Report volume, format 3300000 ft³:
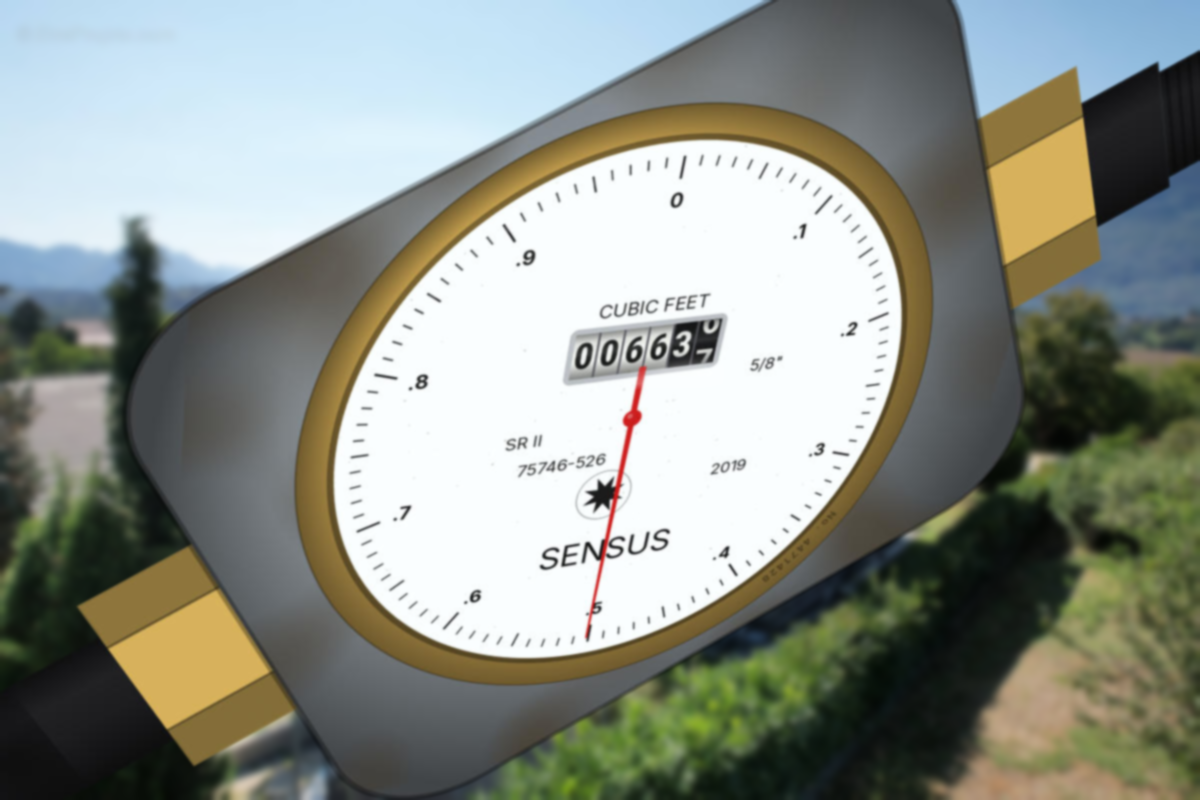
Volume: 6636.50 ft³
